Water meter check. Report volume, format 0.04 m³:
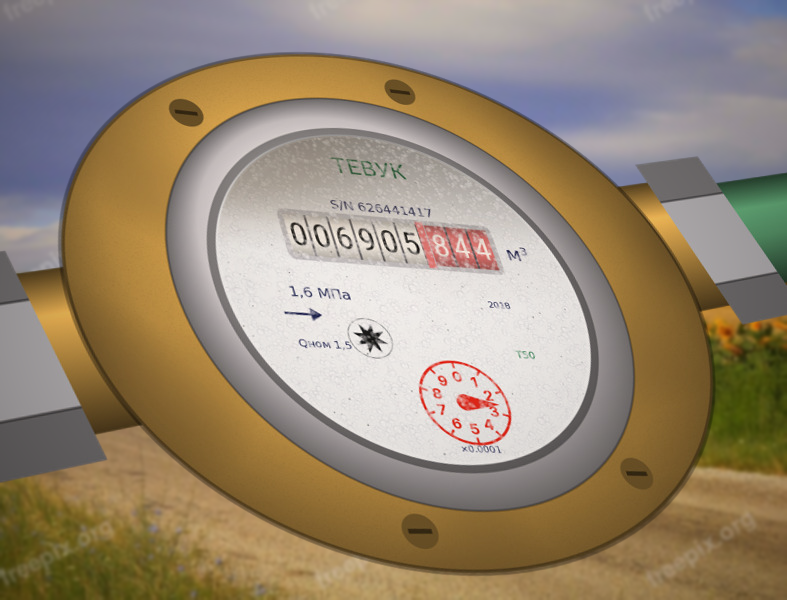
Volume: 6905.8442 m³
